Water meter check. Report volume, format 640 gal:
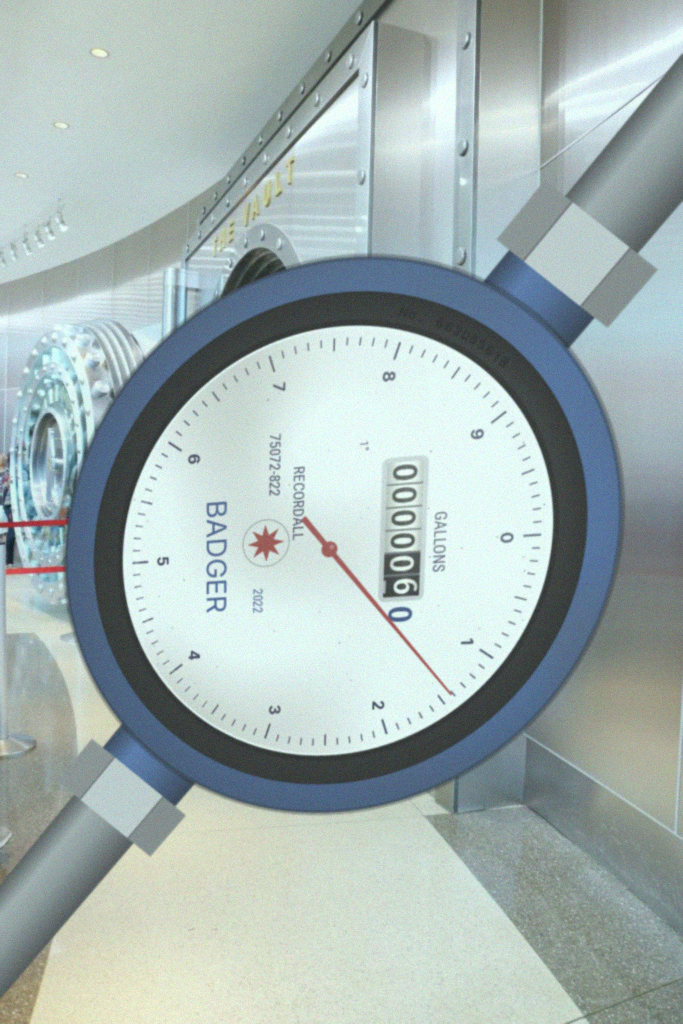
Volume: 61.4 gal
